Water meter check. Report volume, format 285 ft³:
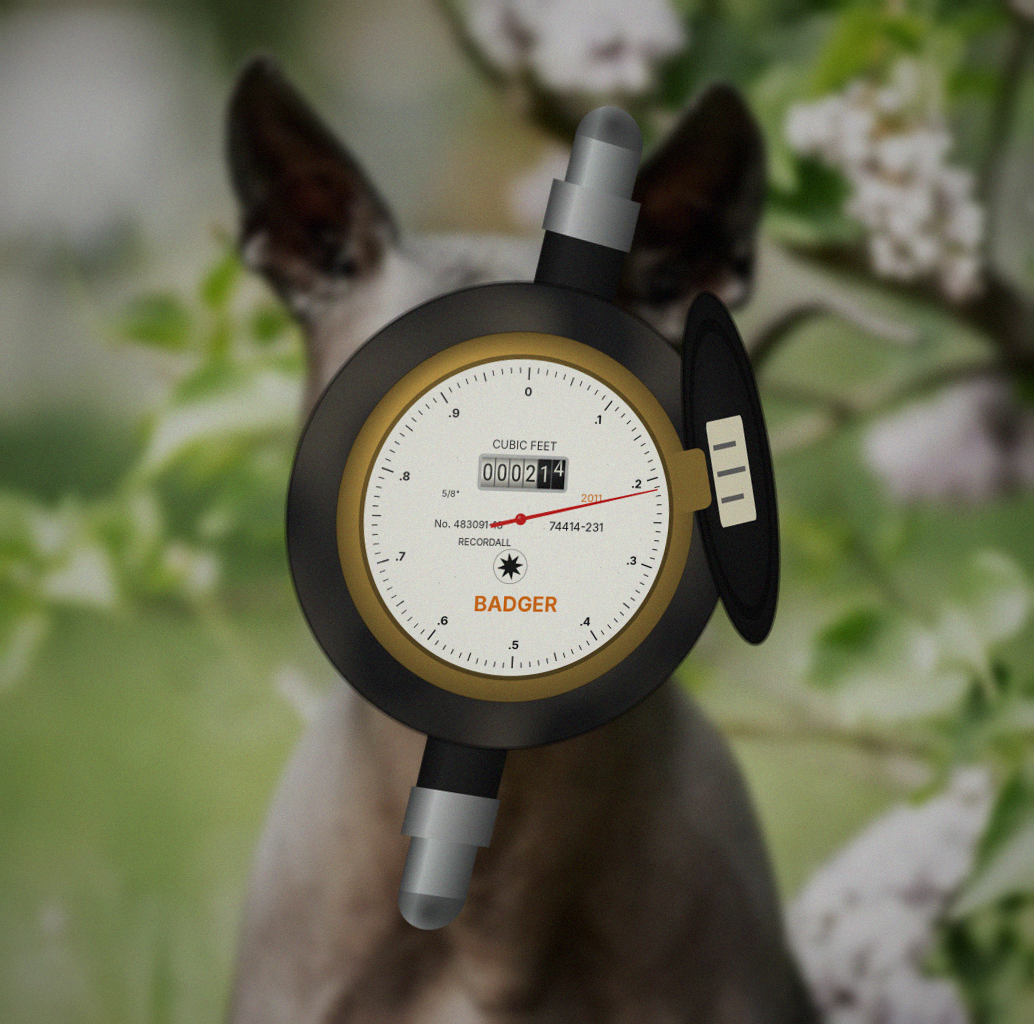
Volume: 214.21 ft³
